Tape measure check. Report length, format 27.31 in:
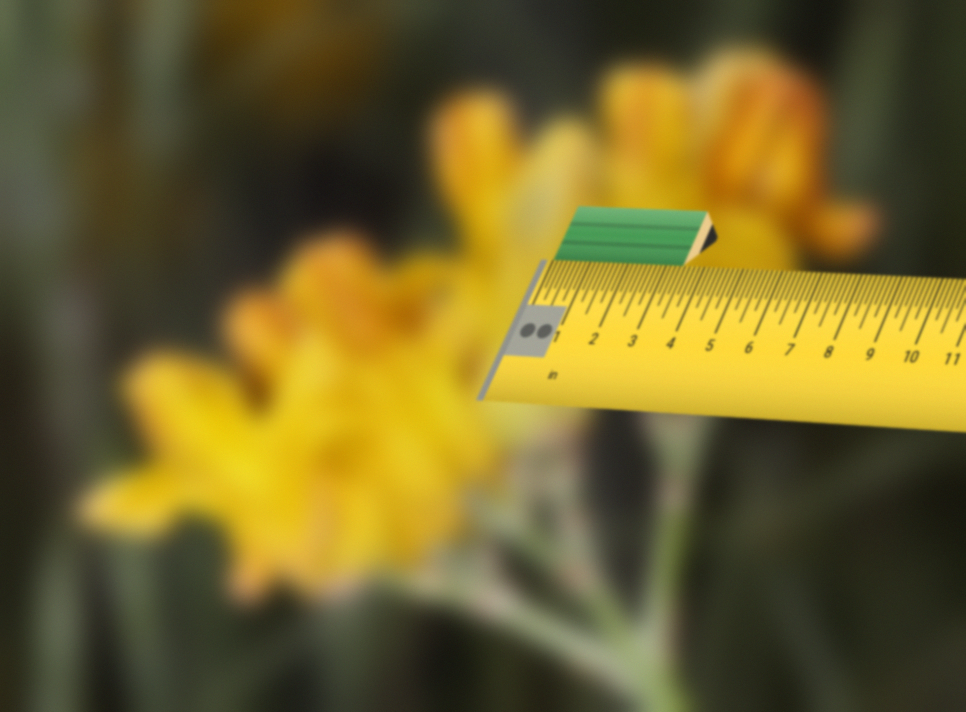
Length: 4 in
